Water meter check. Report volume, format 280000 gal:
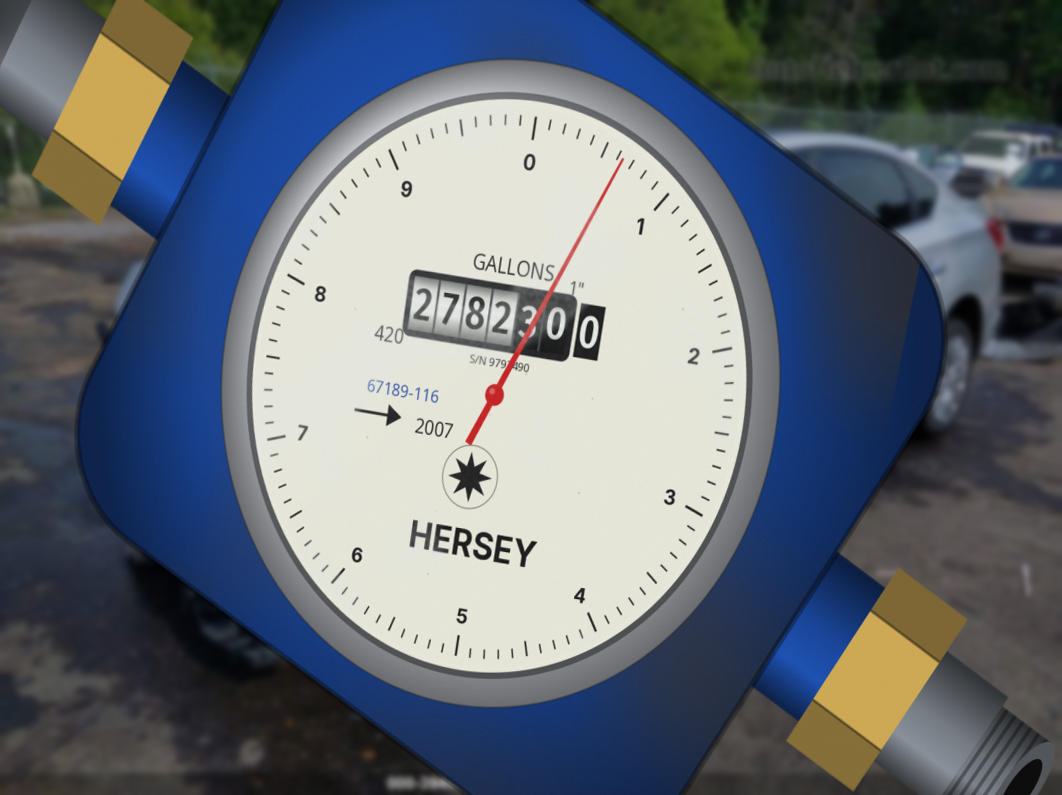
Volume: 2782300.6 gal
